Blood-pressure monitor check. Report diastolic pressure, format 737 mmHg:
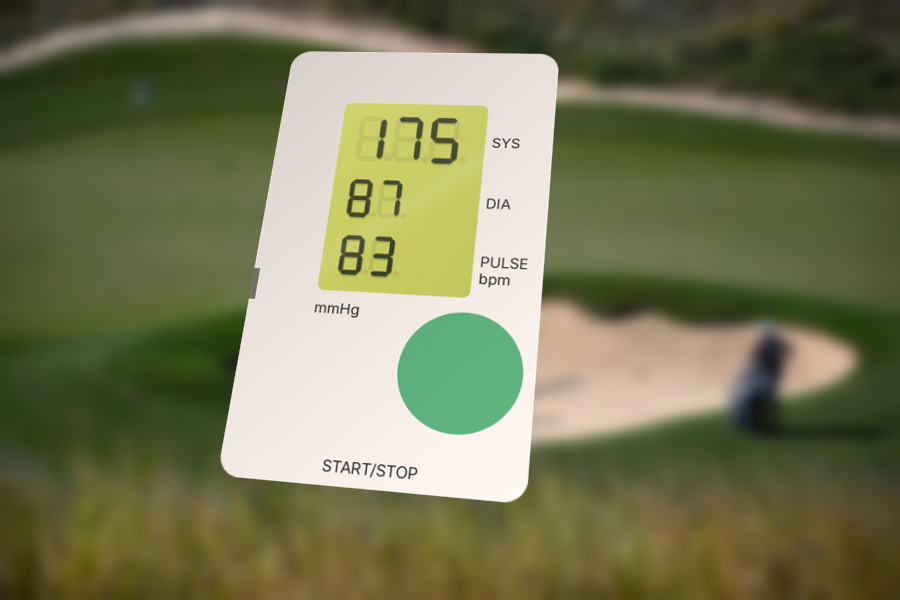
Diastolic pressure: 87 mmHg
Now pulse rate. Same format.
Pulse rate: 83 bpm
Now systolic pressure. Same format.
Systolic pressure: 175 mmHg
